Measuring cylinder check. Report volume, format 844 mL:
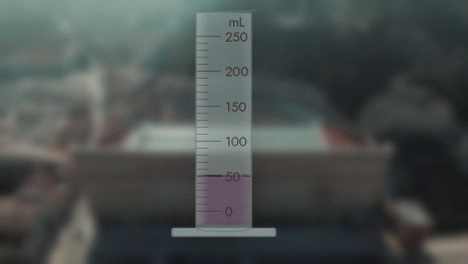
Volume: 50 mL
